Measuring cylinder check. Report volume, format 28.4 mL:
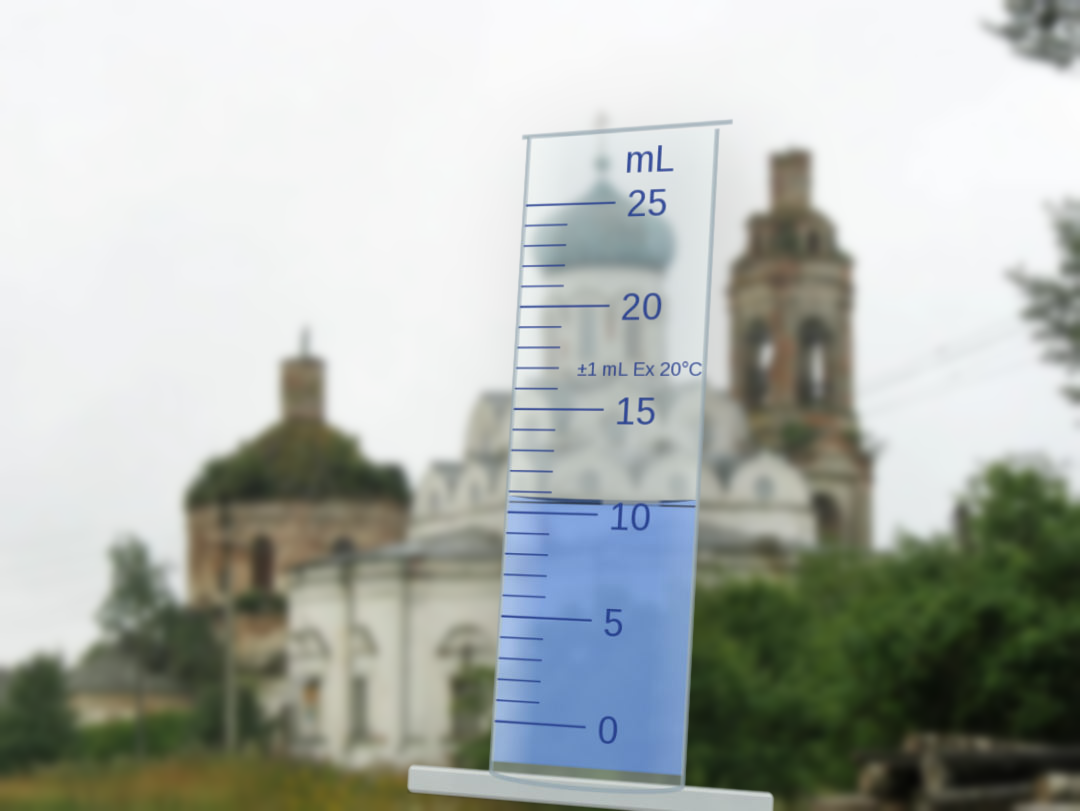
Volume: 10.5 mL
